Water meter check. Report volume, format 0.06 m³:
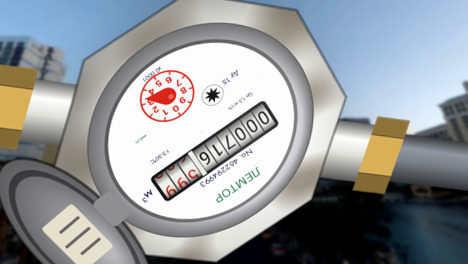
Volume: 716.5993 m³
